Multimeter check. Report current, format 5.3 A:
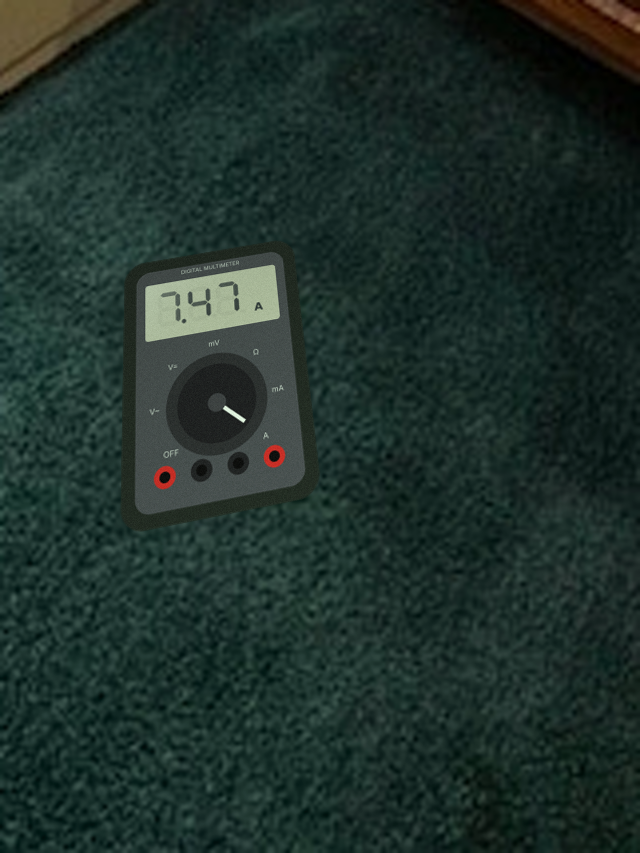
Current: 7.47 A
